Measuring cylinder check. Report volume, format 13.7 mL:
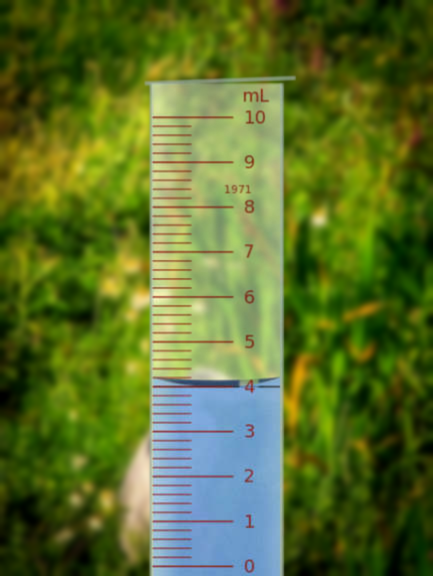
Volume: 4 mL
